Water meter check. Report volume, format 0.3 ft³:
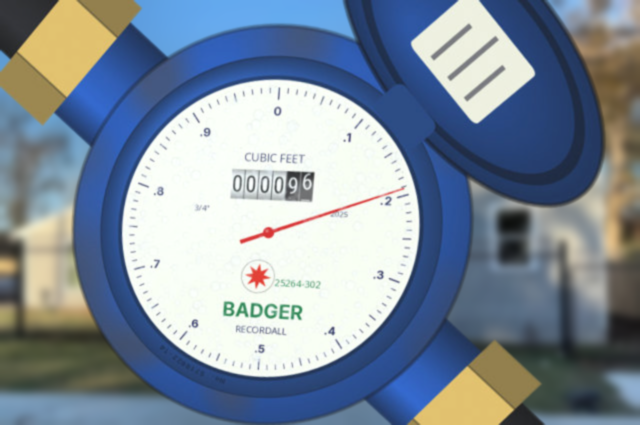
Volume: 96.19 ft³
